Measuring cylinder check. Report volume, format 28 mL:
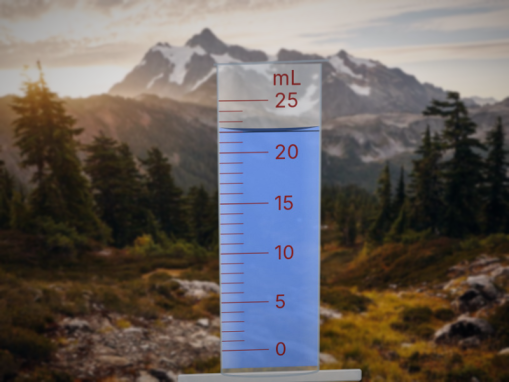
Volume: 22 mL
